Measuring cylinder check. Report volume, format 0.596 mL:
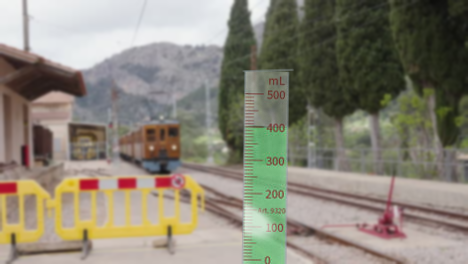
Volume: 400 mL
